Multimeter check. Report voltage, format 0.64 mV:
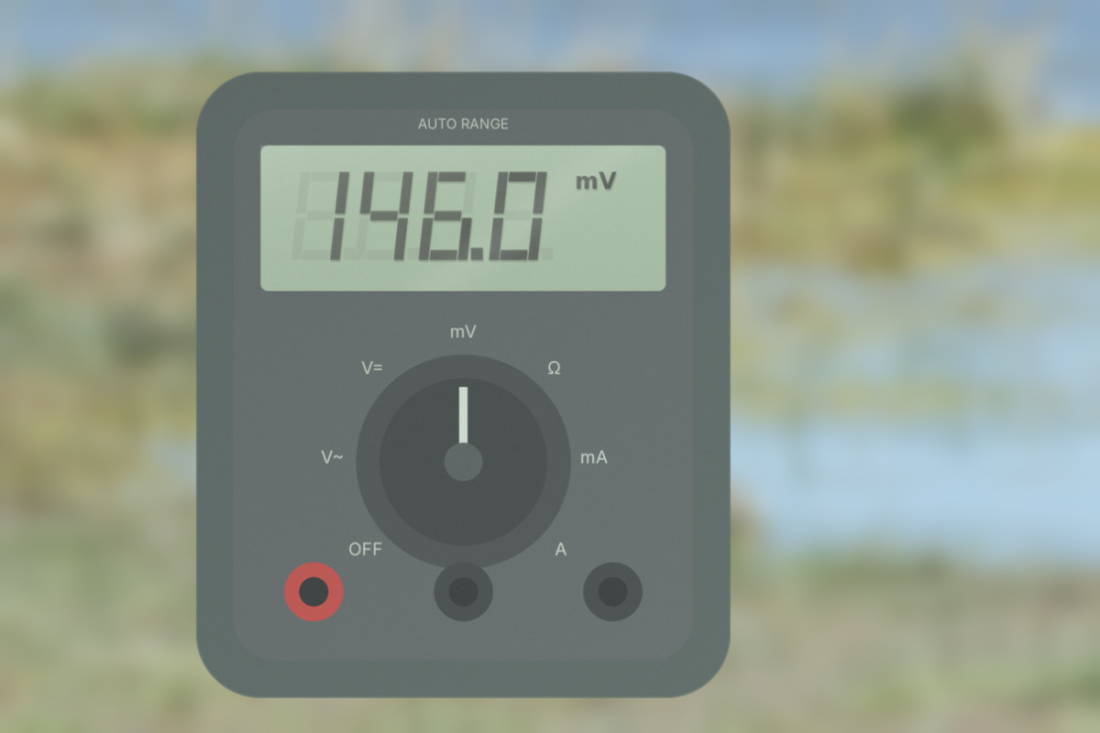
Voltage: 146.0 mV
